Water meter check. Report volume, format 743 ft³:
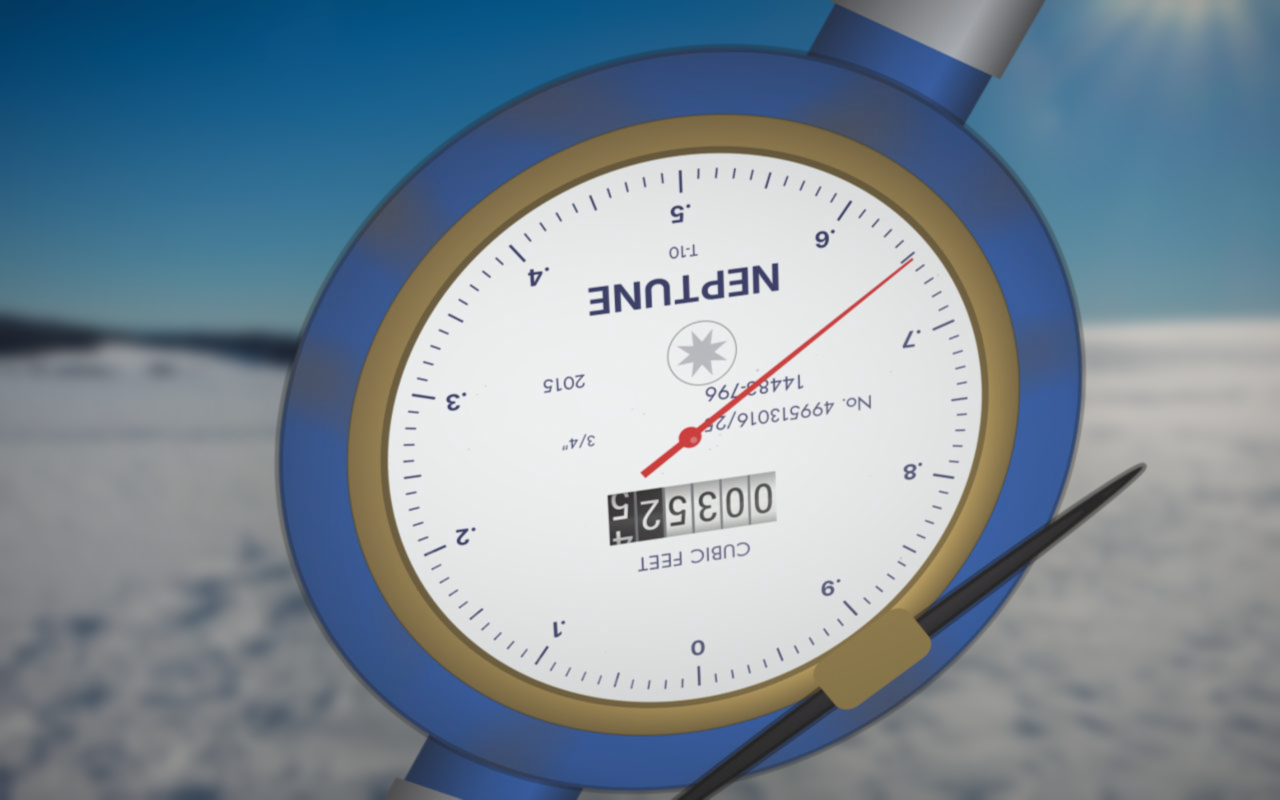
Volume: 3524.65 ft³
